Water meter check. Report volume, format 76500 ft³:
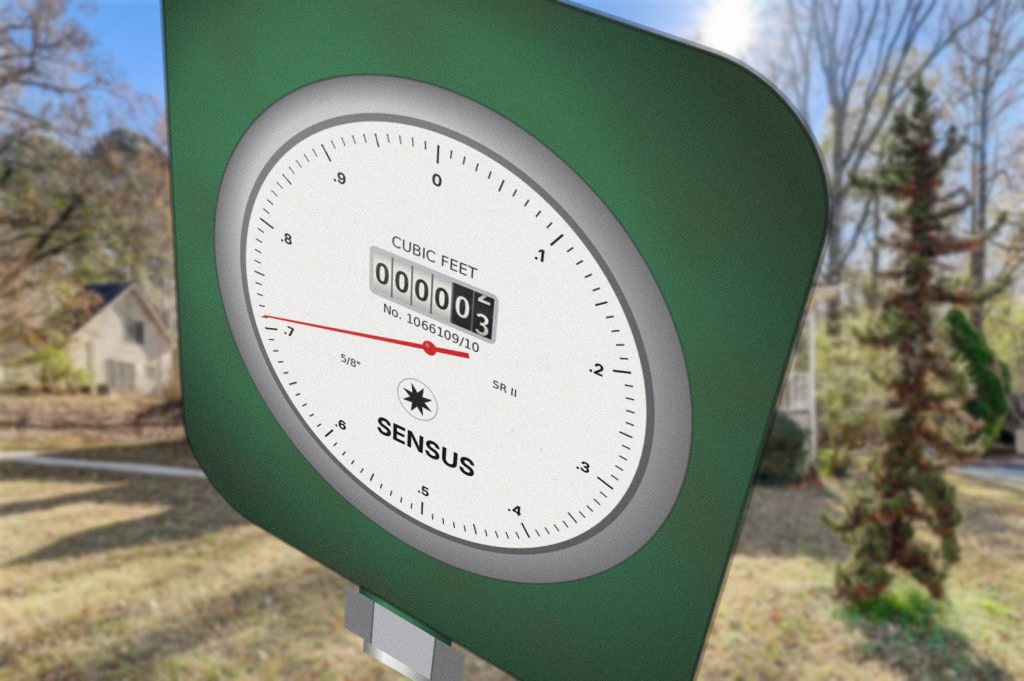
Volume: 2.71 ft³
